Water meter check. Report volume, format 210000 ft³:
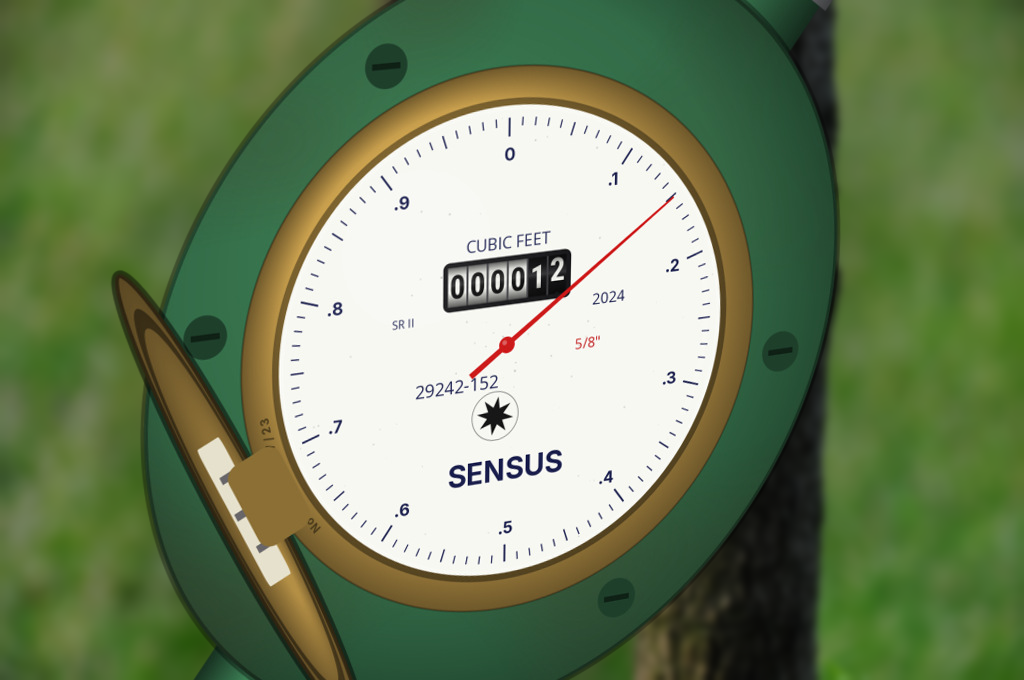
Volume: 12.15 ft³
